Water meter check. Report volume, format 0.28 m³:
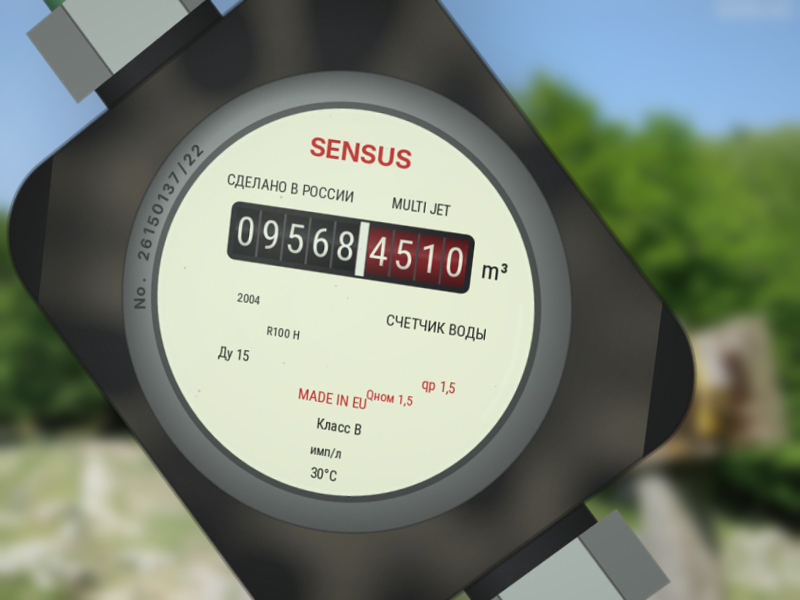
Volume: 9568.4510 m³
